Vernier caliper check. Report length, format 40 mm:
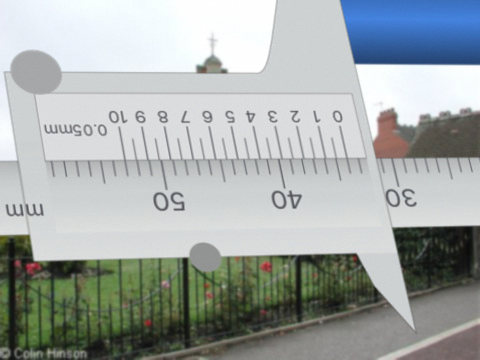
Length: 34.0 mm
